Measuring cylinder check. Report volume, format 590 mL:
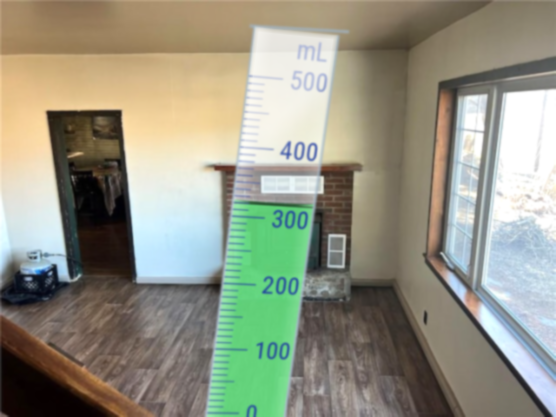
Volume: 320 mL
